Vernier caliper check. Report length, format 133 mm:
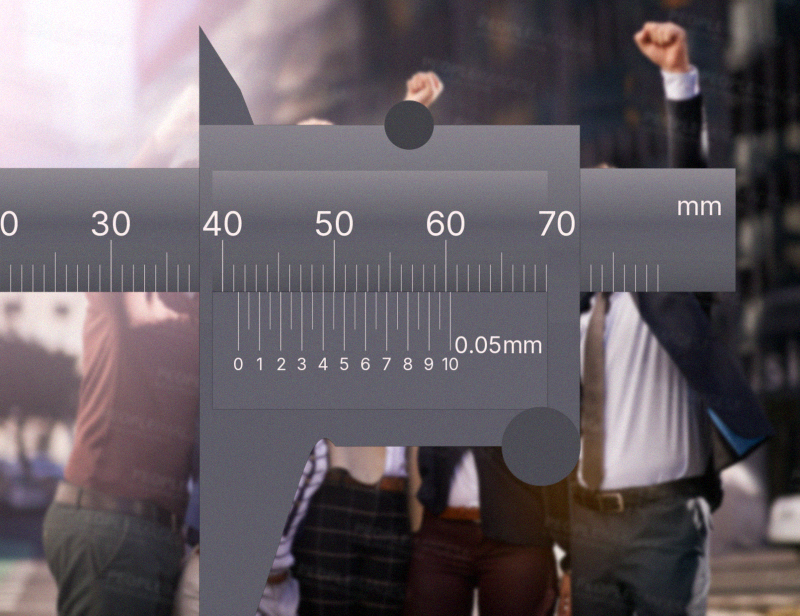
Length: 41.4 mm
